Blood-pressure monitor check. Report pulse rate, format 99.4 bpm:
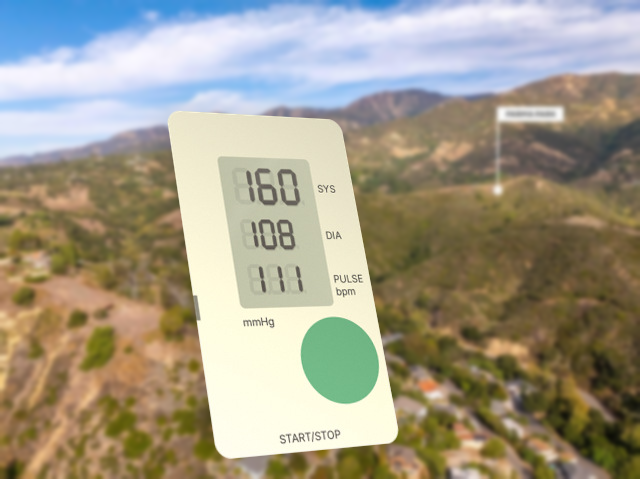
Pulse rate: 111 bpm
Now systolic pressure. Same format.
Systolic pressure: 160 mmHg
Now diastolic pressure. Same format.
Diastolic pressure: 108 mmHg
